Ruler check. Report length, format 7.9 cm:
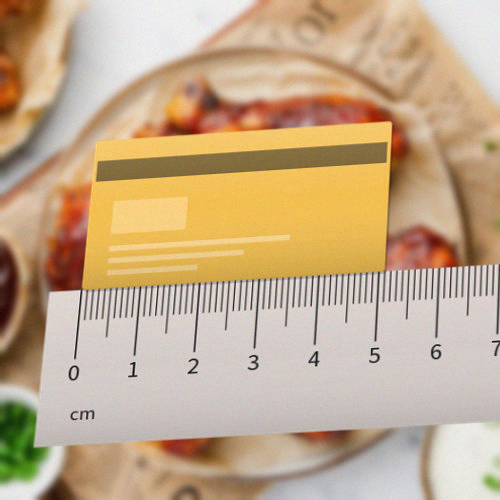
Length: 5.1 cm
